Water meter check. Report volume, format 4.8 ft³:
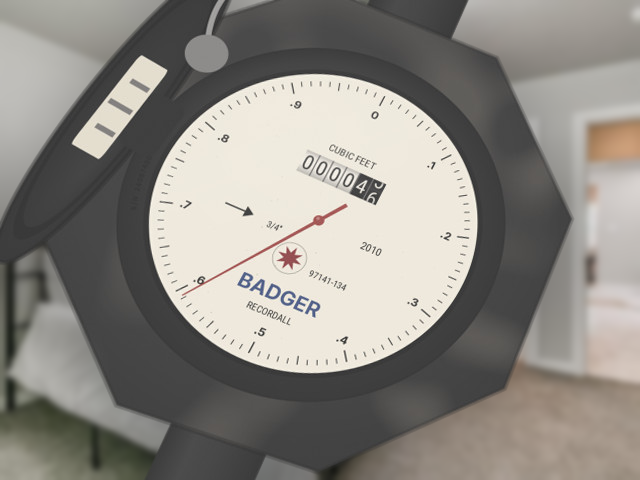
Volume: 45.59 ft³
